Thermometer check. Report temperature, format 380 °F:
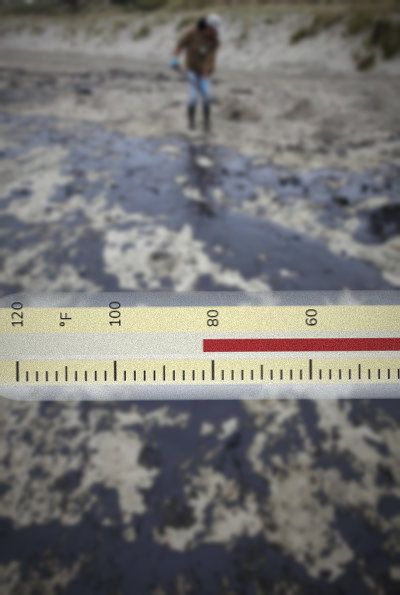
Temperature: 82 °F
